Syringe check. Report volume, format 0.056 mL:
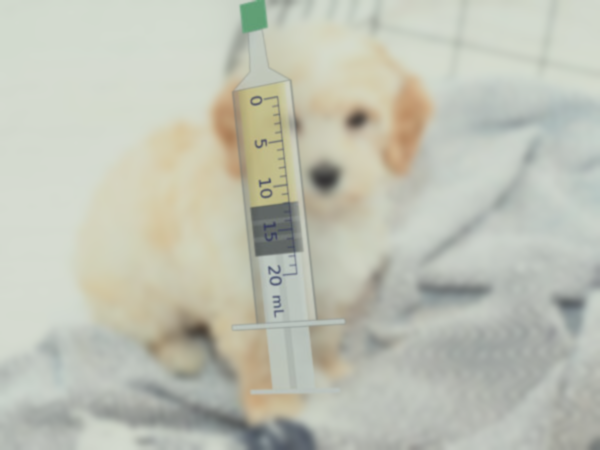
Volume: 12 mL
